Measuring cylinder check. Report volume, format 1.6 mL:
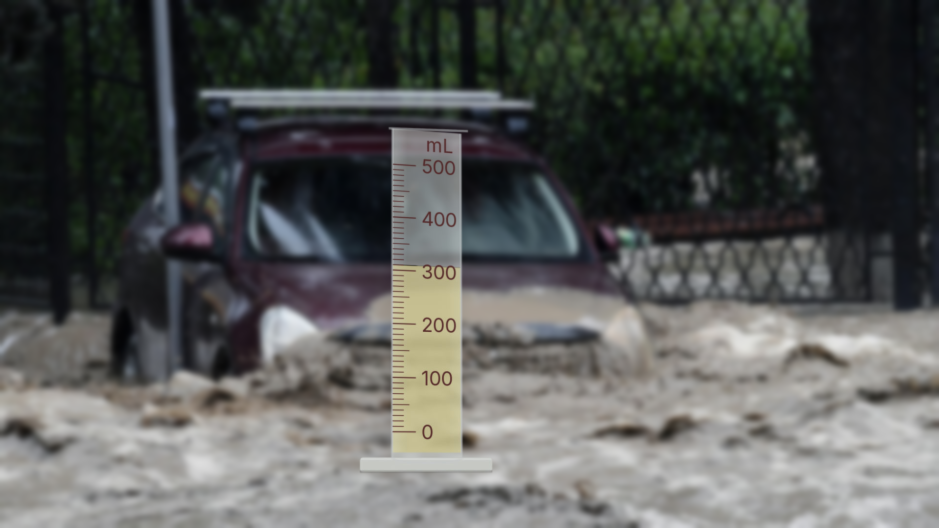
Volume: 310 mL
